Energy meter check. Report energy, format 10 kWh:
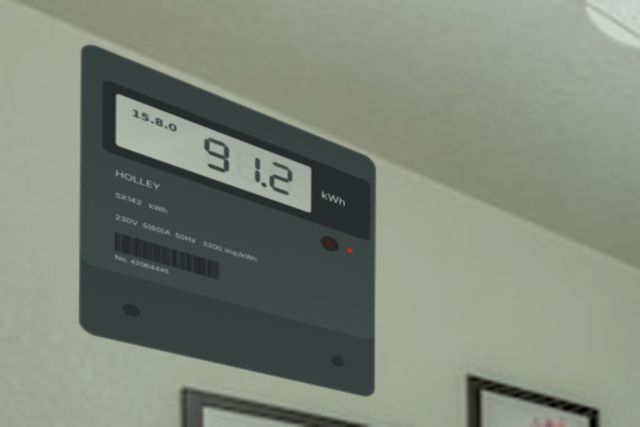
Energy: 91.2 kWh
